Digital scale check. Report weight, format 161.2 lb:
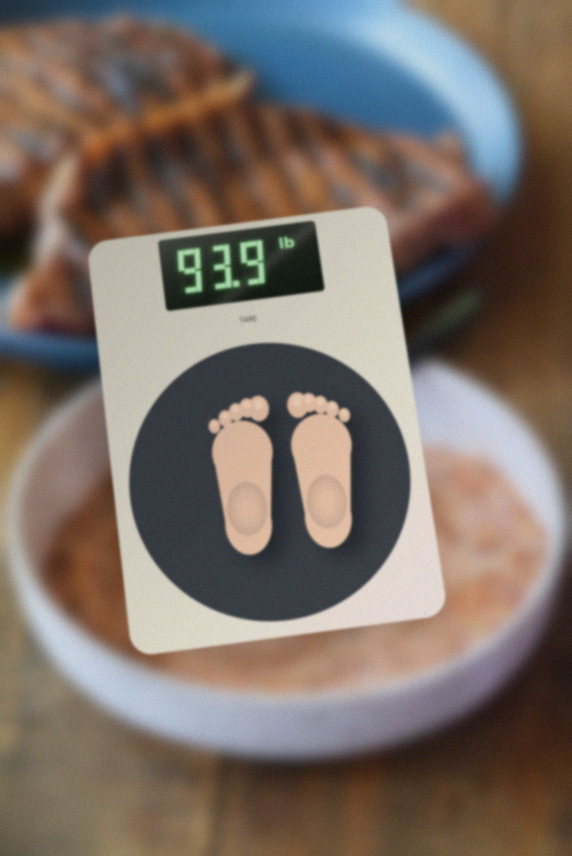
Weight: 93.9 lb
